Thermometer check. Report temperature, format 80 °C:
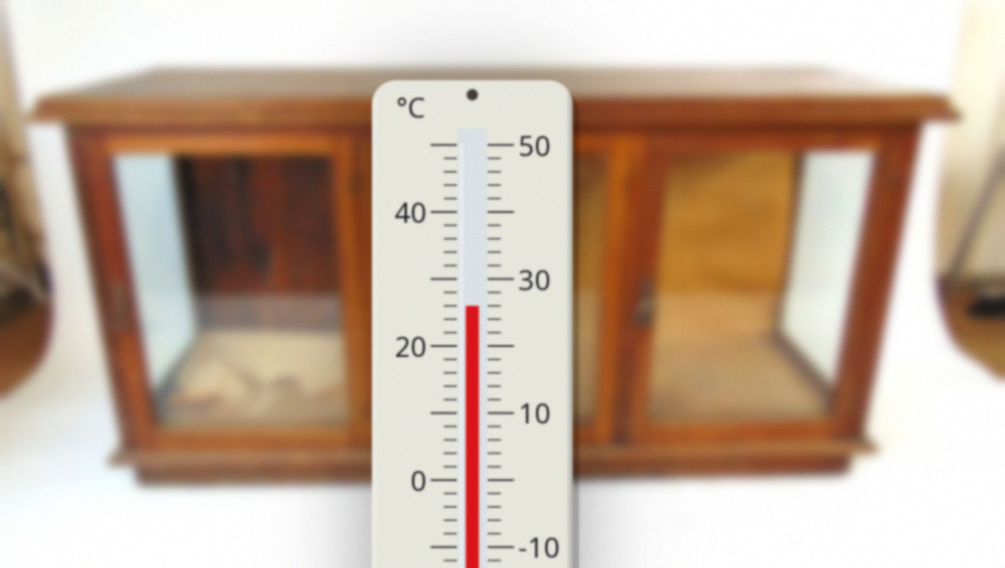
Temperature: 26 °C
